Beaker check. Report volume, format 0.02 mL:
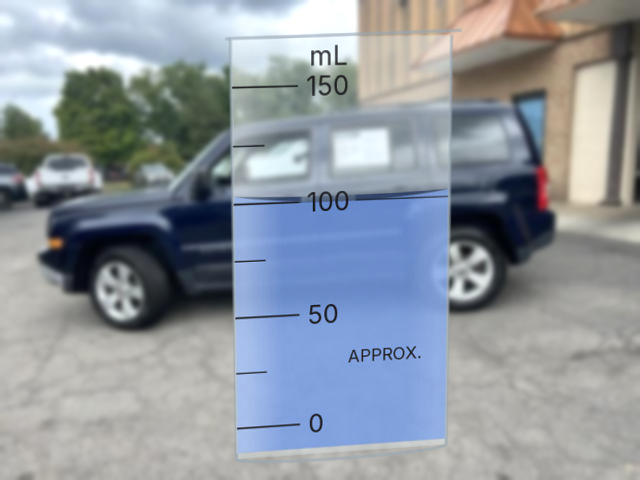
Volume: 100 mL
